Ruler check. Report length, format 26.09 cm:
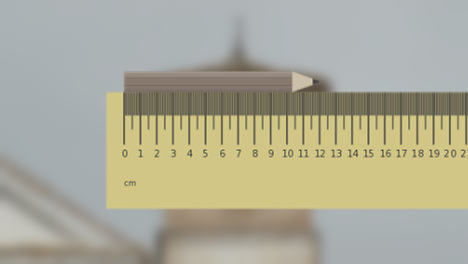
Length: 12 cm
